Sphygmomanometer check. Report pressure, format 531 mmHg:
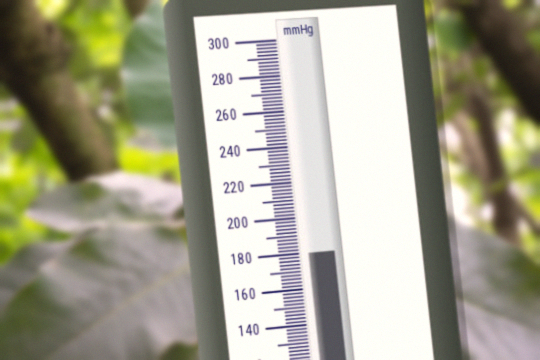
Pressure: 180 mmHg
